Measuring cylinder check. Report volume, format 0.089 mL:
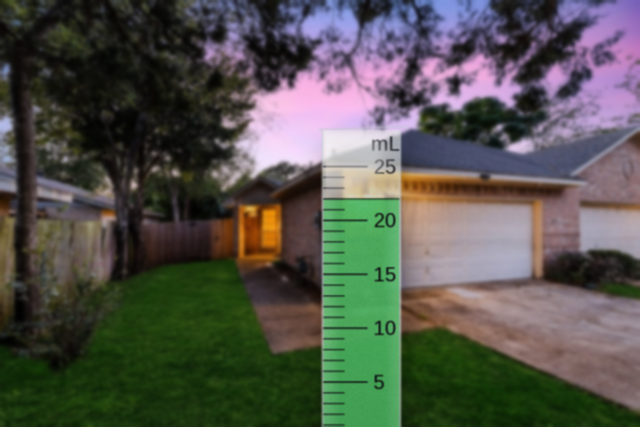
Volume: 22 mL
